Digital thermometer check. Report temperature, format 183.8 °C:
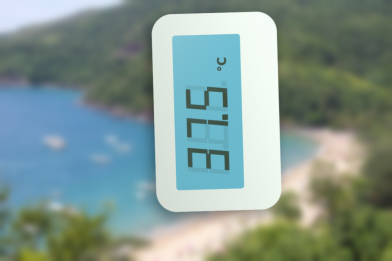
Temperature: 37.5 °C
